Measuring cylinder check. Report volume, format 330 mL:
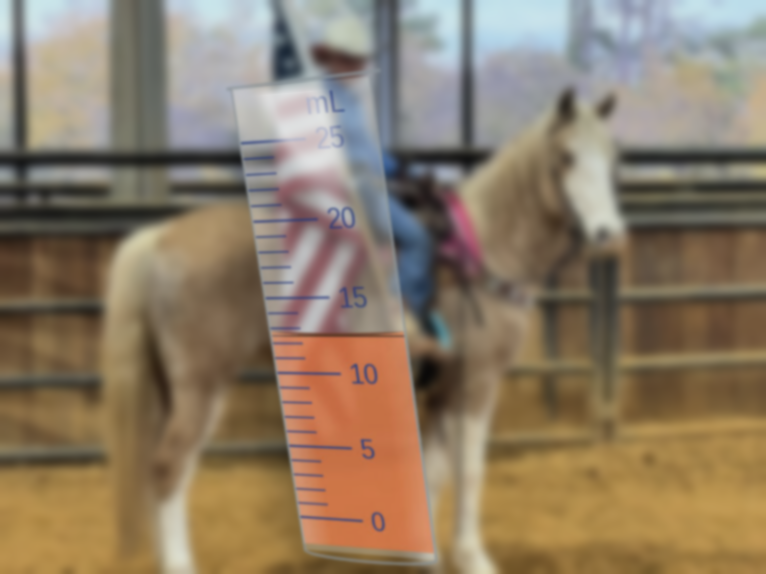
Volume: 12.5 mL
